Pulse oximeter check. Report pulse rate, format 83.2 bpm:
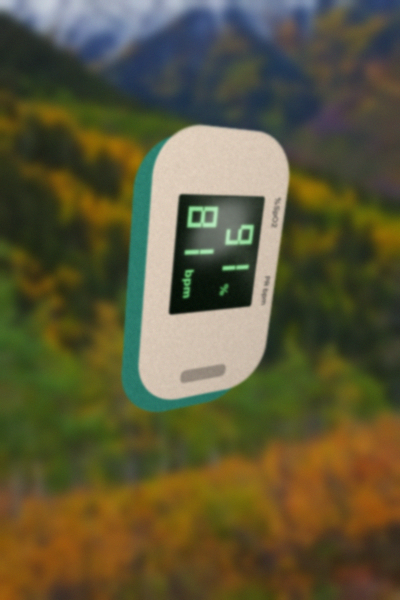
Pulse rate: 81 bpm
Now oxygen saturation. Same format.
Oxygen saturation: 91 %
